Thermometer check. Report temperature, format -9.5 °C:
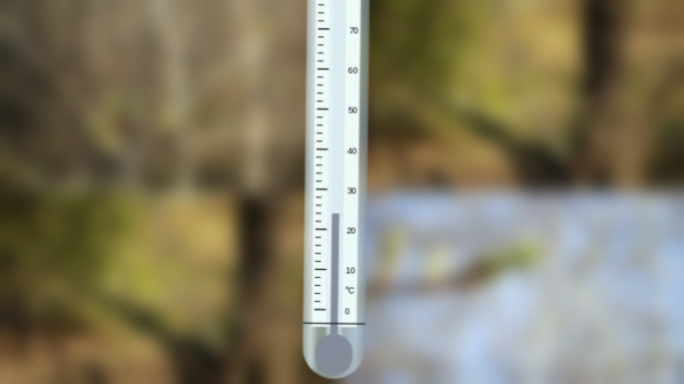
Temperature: 24 °C
